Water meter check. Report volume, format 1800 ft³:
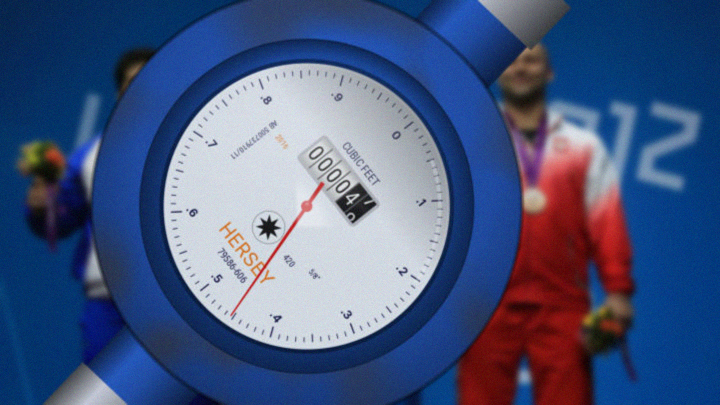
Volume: 47.45 ft³
